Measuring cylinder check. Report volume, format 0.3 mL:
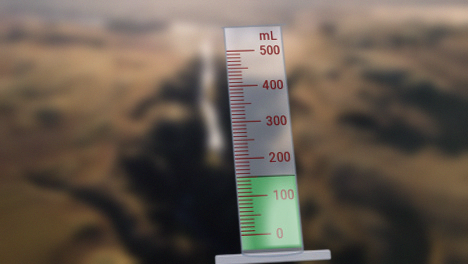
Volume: 150 mL
